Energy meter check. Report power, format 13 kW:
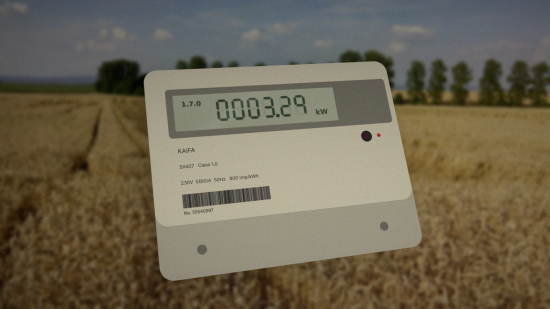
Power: 3.29 kW
